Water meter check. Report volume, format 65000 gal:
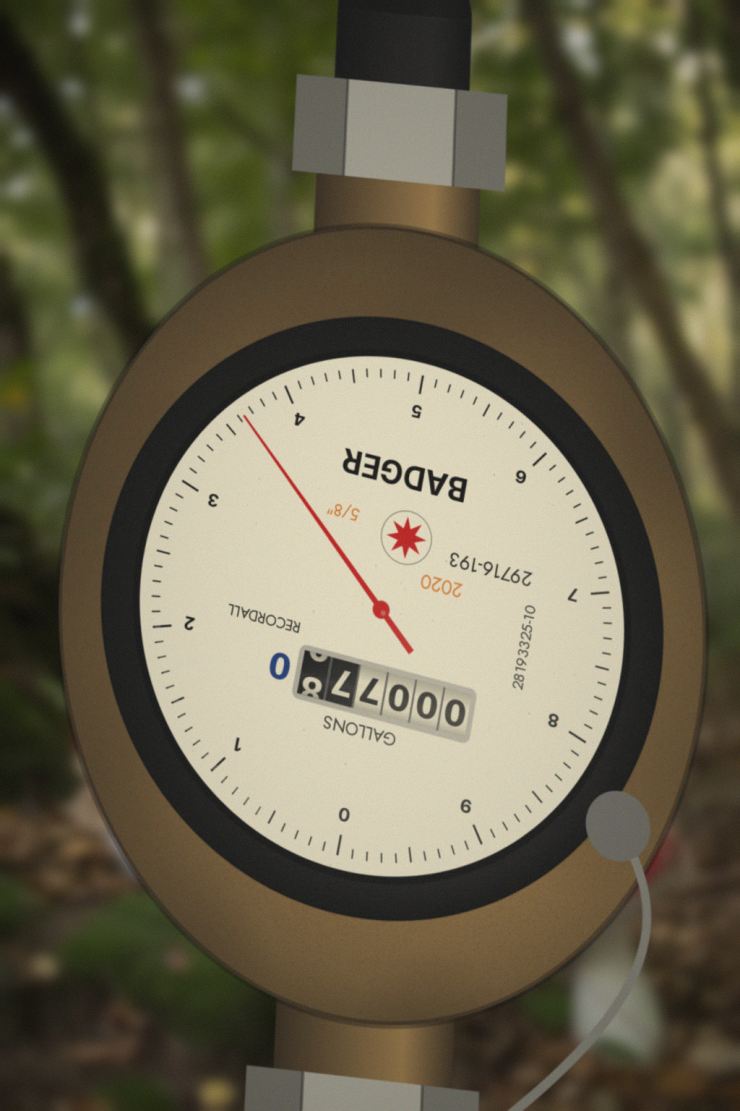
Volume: 7783.6 gal
